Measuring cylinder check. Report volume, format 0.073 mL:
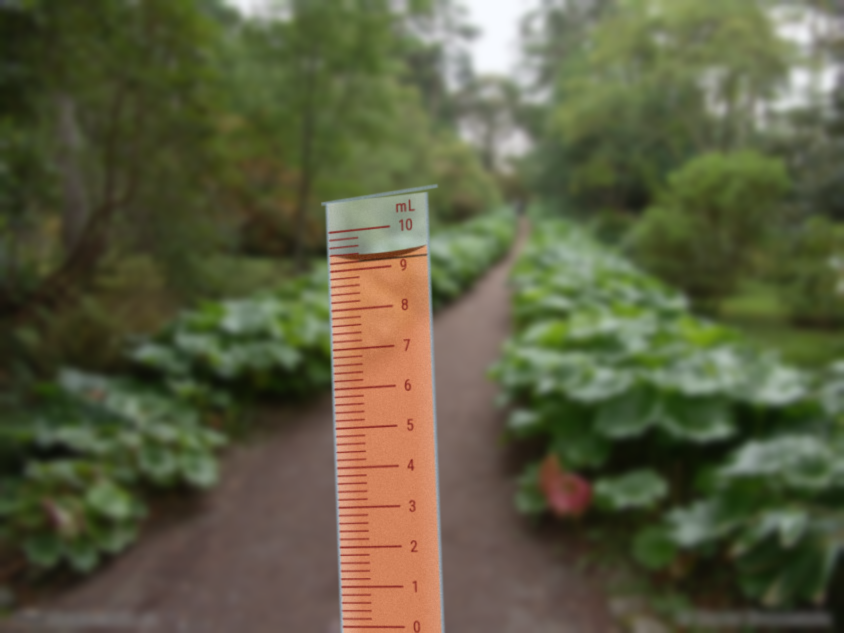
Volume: 9.2 mL
